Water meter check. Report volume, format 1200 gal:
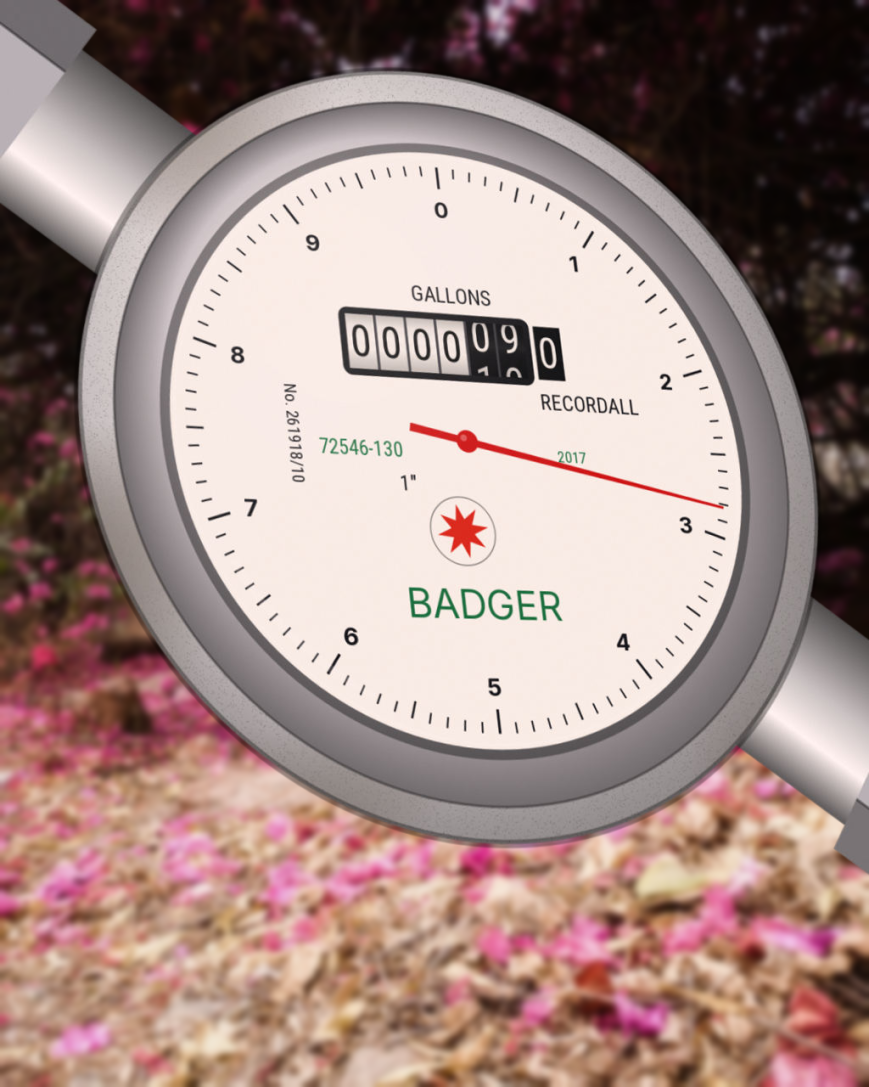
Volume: 92.8 gal
